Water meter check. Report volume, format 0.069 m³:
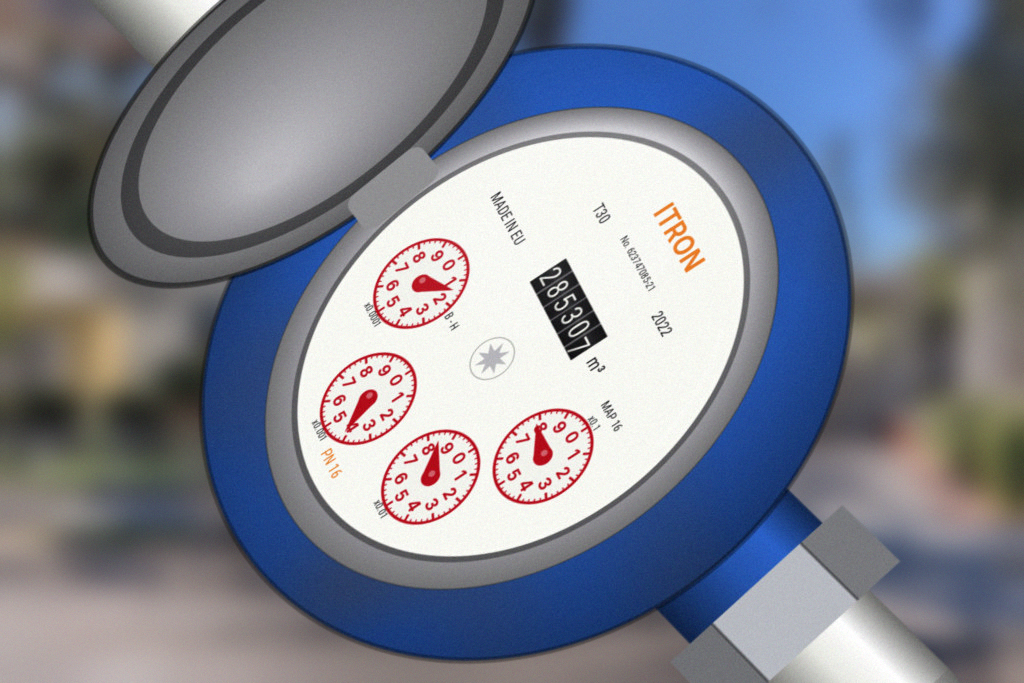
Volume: 285306.7841 m³
